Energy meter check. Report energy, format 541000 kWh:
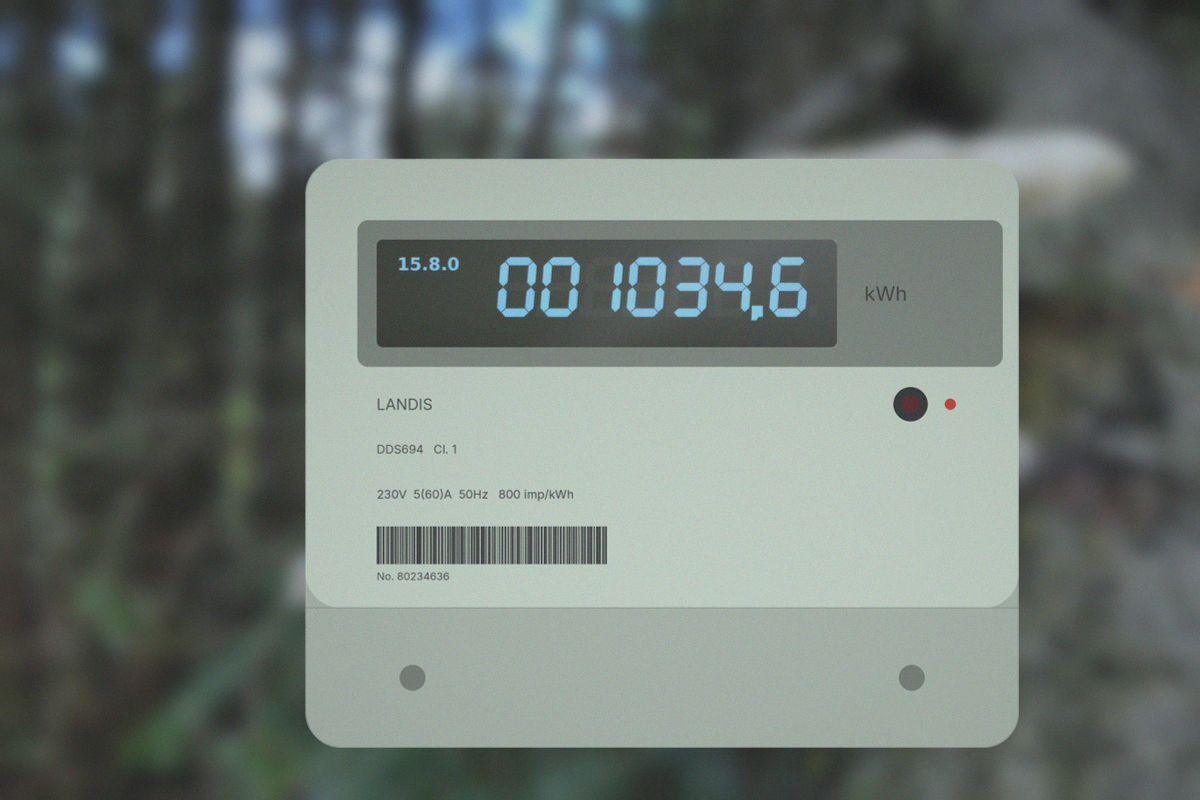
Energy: 1034.6 kWh
